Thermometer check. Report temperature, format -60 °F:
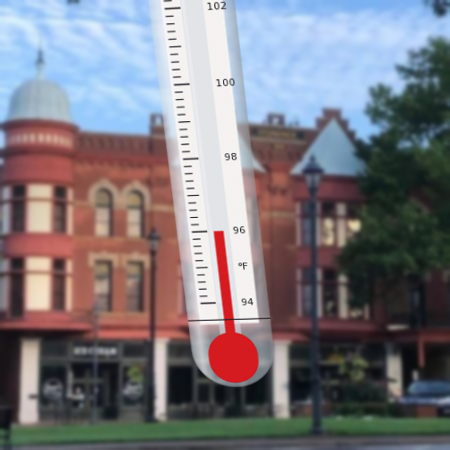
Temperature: 96 °F
